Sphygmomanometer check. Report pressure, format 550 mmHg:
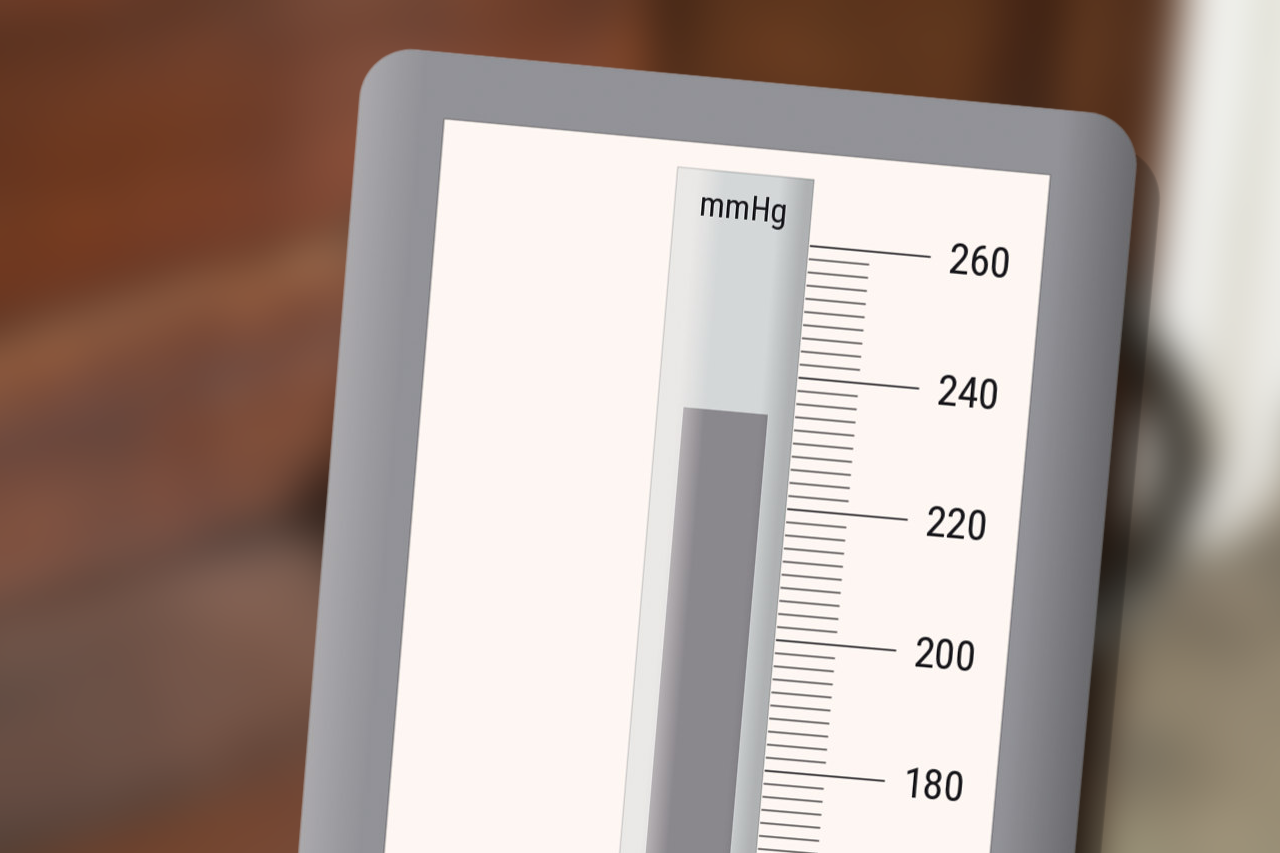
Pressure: 234 mmHg
